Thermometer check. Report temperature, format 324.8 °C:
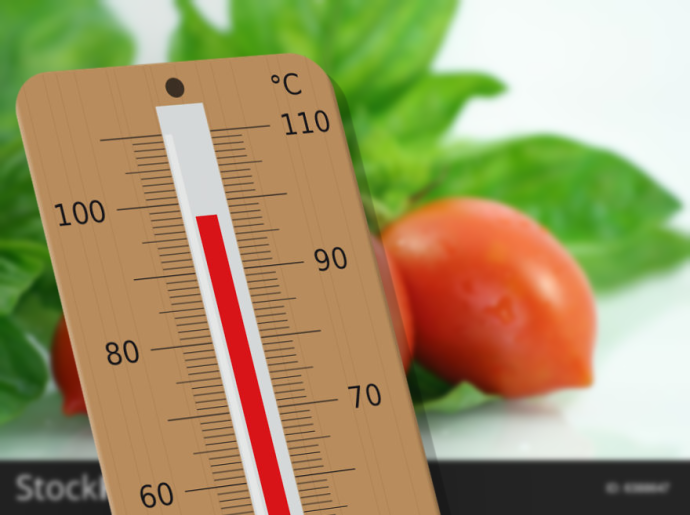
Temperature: 98 °C
